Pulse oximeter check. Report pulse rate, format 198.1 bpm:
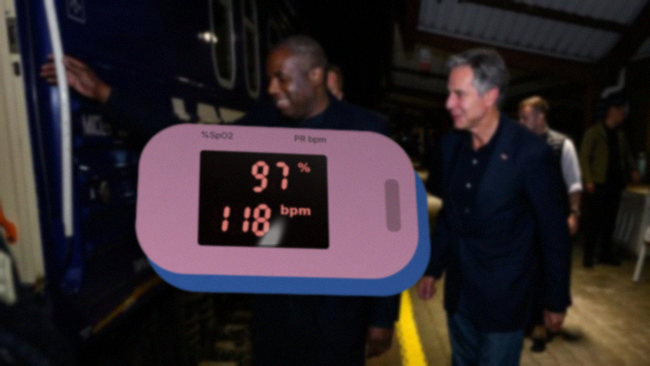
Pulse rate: 118 bpm
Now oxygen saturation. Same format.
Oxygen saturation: 97 %
